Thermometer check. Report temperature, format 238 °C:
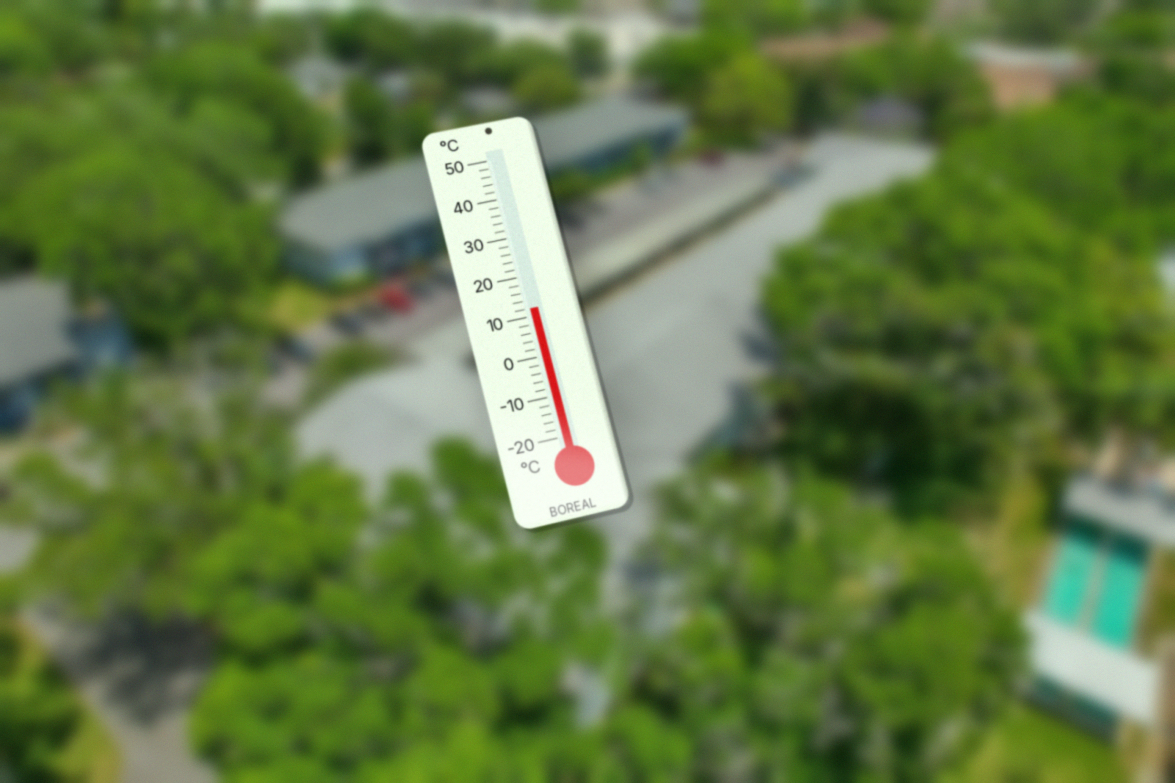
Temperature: 12 °C
